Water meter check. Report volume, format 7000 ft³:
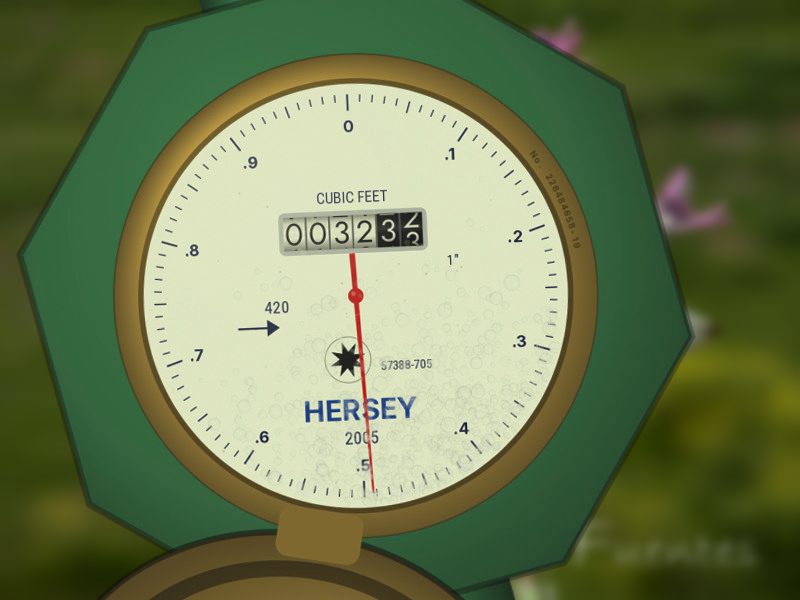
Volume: 3232.49 ft³
